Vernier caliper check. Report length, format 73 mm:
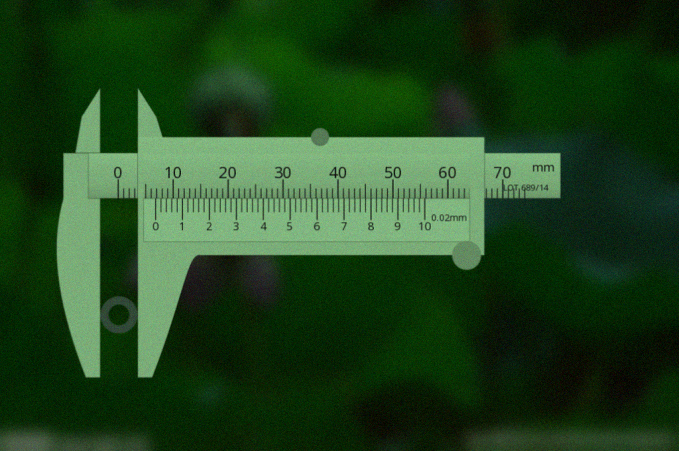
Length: 6.8 mm
